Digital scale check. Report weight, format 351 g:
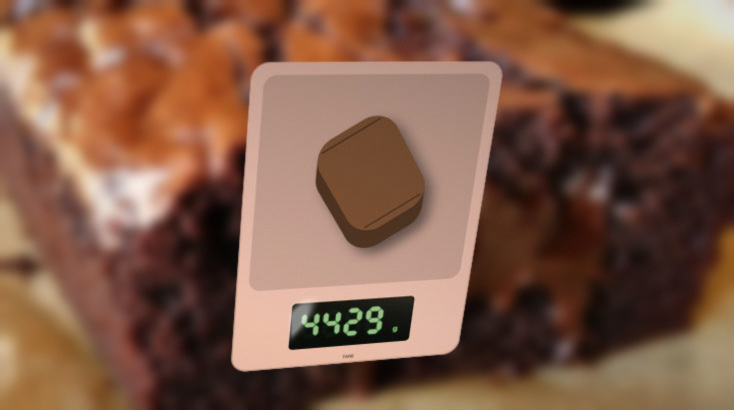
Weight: 4429 g
